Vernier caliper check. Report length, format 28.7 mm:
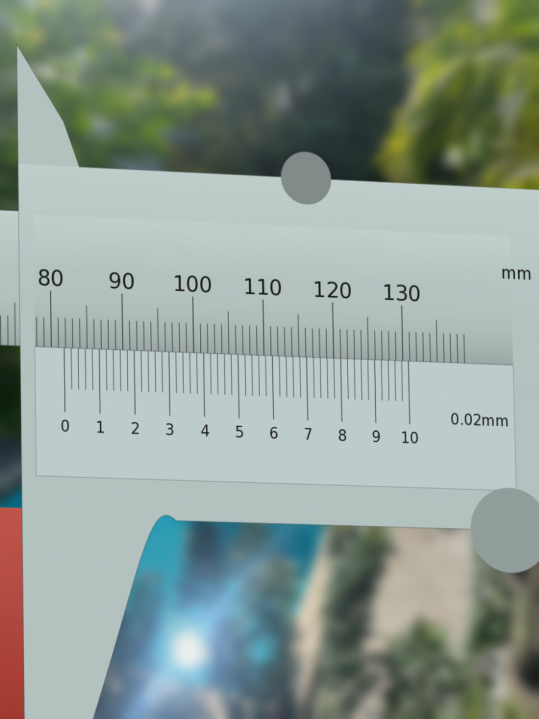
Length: 81.8 mm
